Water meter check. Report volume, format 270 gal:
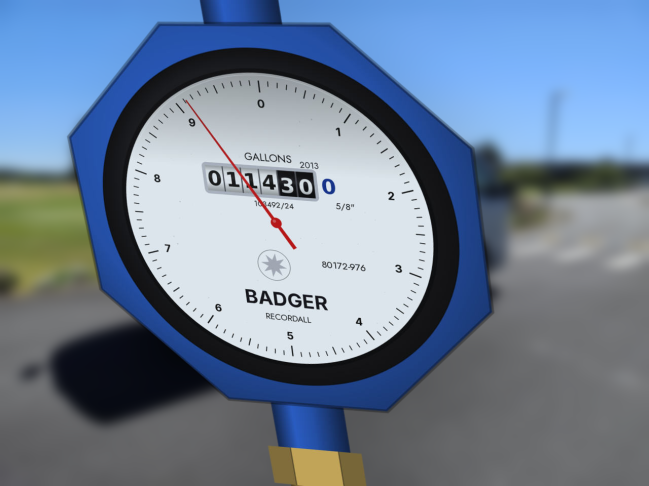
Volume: 114299.1 gal
